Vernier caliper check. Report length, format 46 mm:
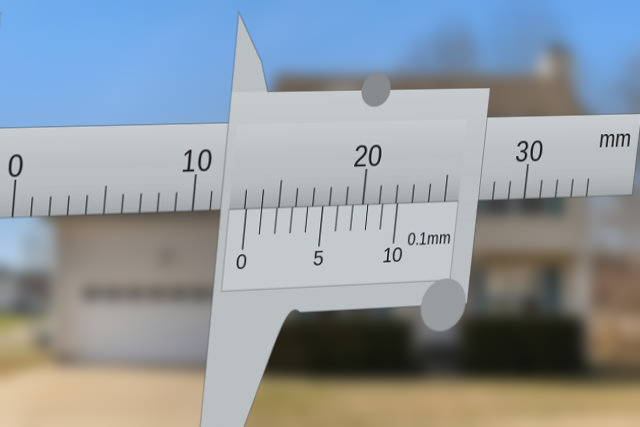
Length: 13.1 mm
